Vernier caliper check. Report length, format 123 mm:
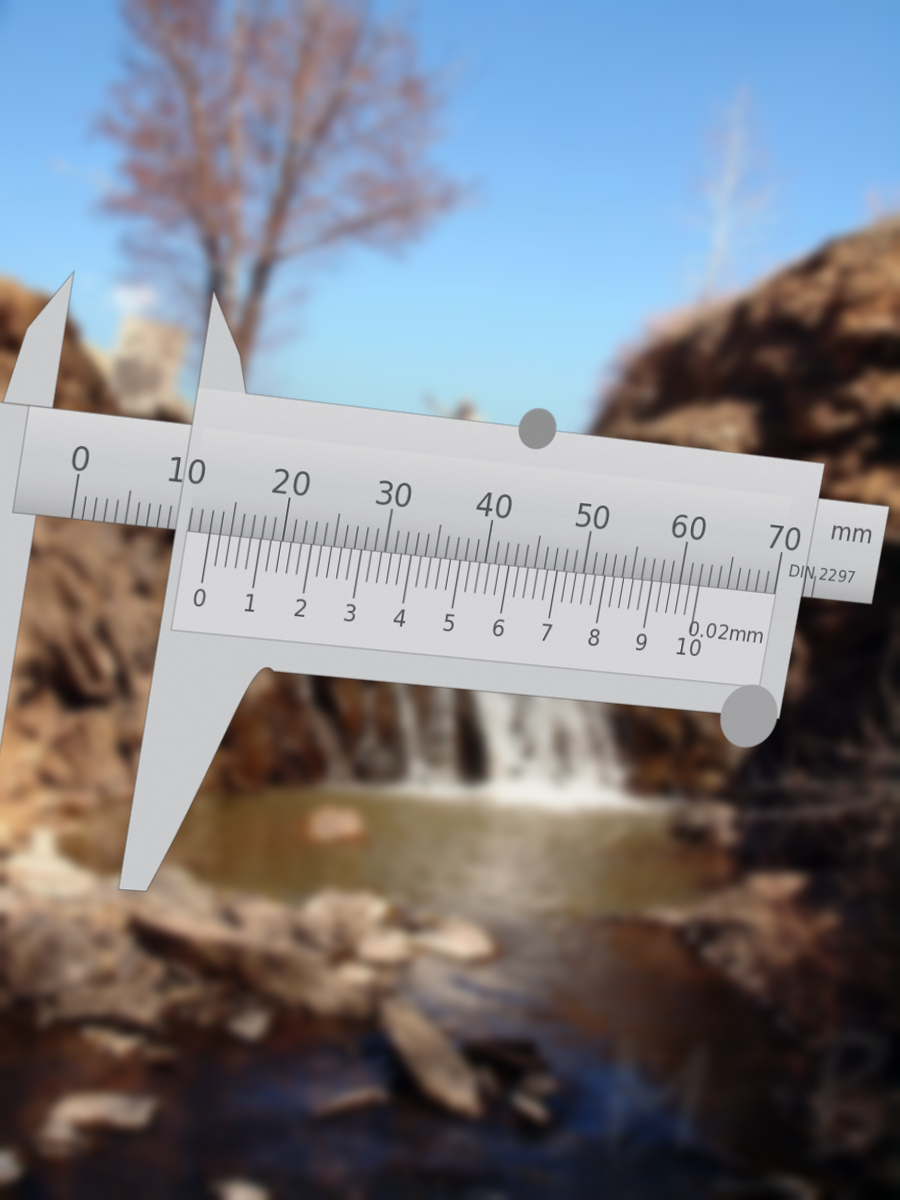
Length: 13.0 mm
